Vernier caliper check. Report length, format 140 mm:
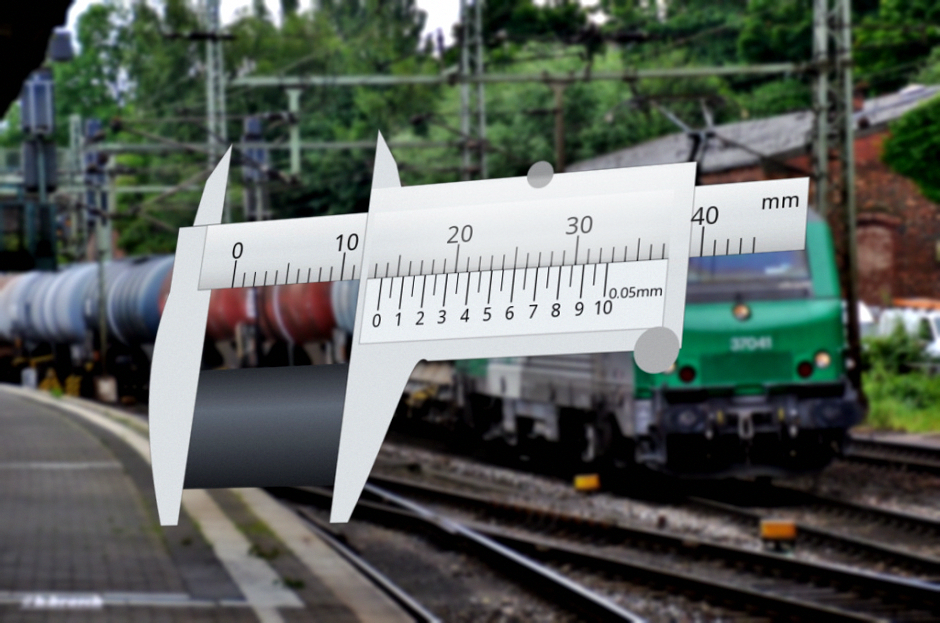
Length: 13.6 mm
